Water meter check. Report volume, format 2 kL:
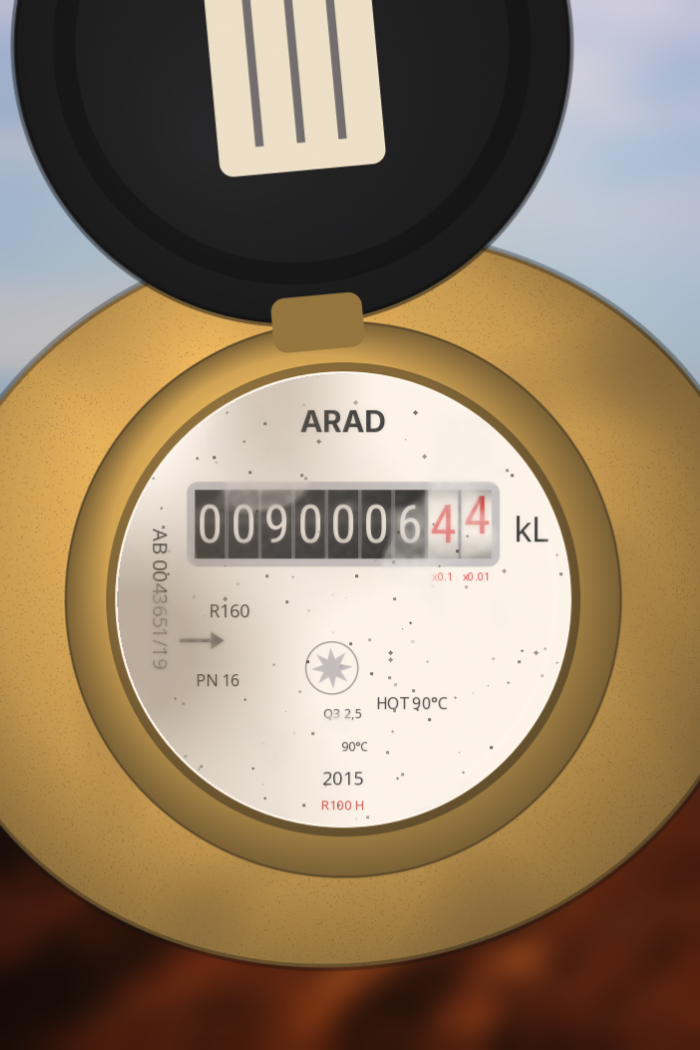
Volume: 90006.44 kL
